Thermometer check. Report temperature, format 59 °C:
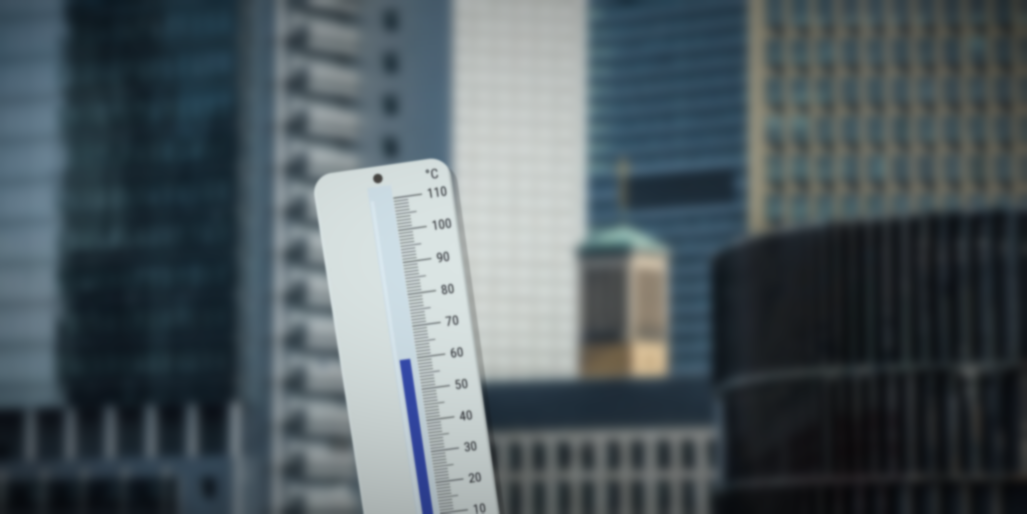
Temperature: 60 °C
